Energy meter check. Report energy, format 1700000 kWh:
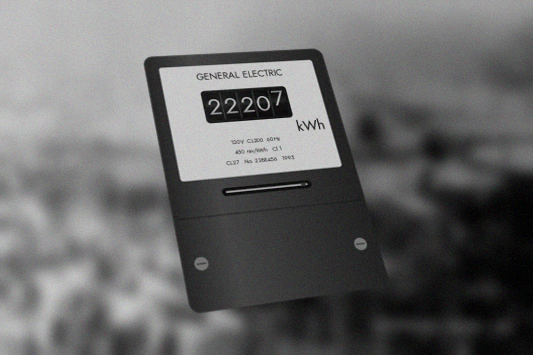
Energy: 22207 kWh
